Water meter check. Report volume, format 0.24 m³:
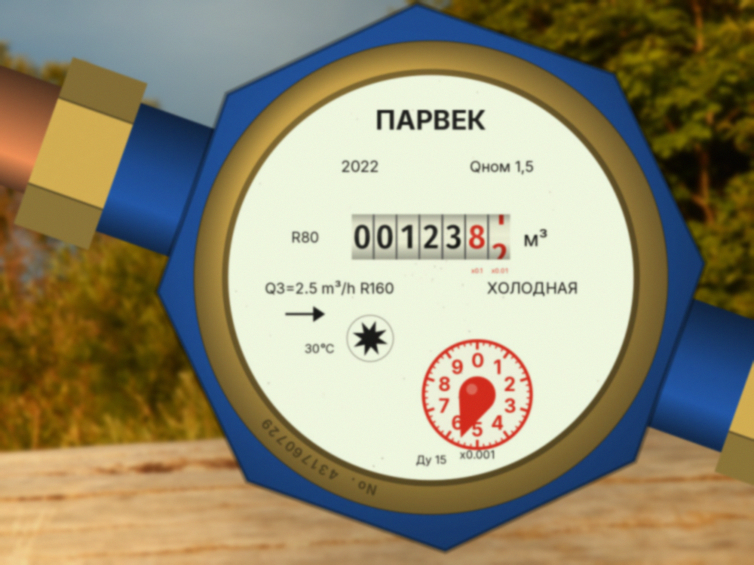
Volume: 123.815 m³
